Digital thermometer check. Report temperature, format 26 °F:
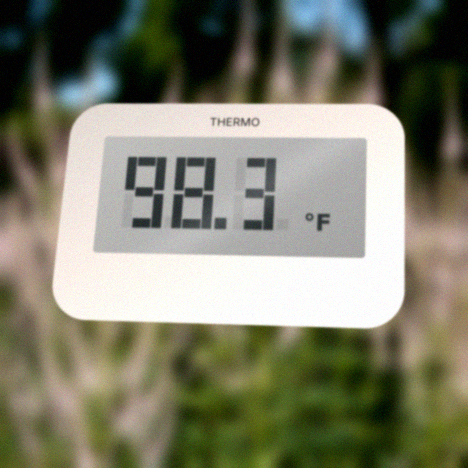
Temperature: 98.3 °F
